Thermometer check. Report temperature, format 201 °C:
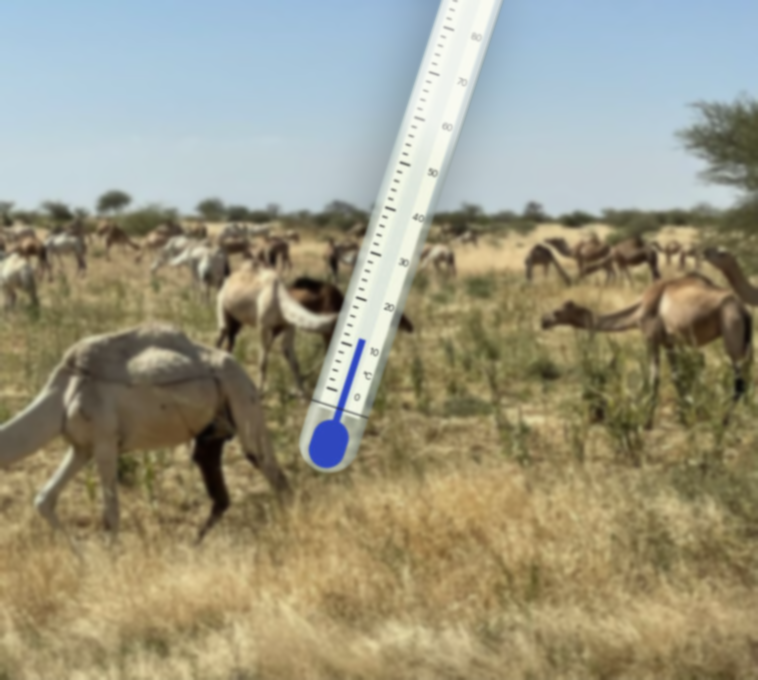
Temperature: 12 °C
